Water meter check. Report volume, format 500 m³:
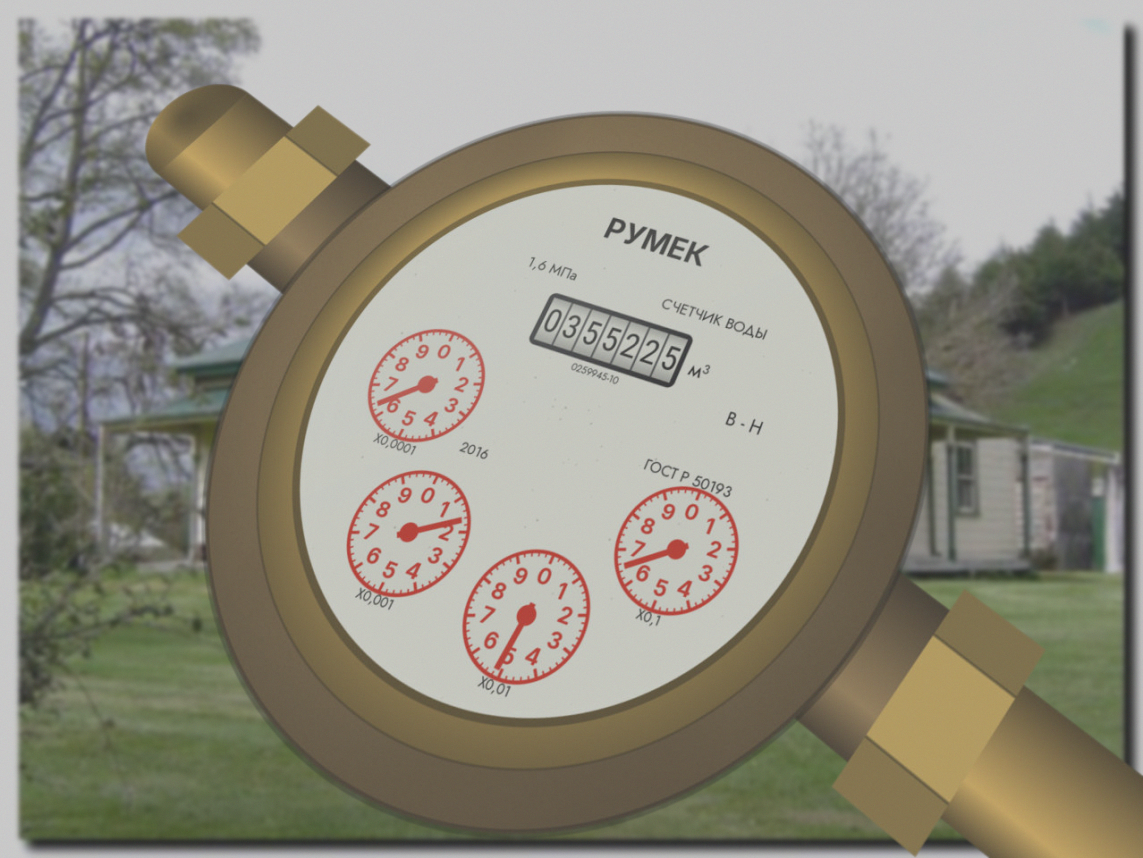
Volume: 355225.6516 m³
